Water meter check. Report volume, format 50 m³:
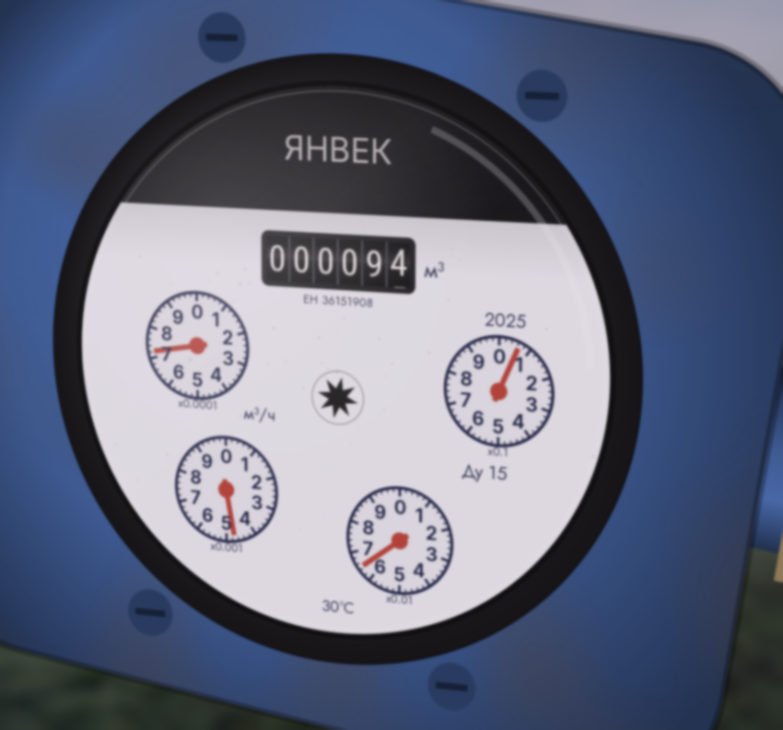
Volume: 94.0647 m³
